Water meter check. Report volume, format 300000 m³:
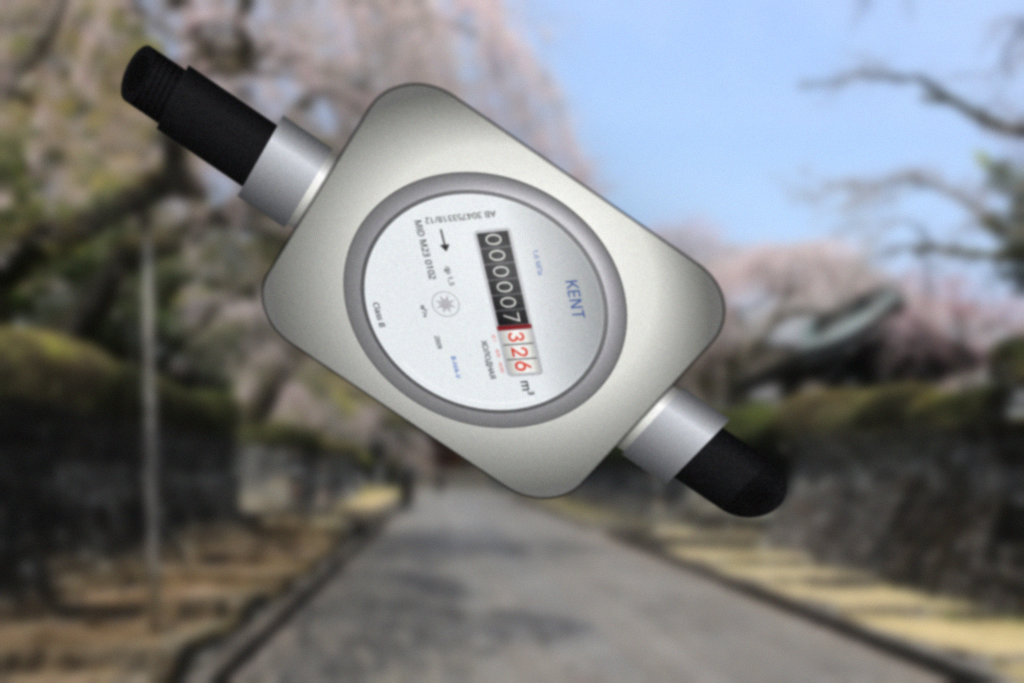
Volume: 7.326 m³
